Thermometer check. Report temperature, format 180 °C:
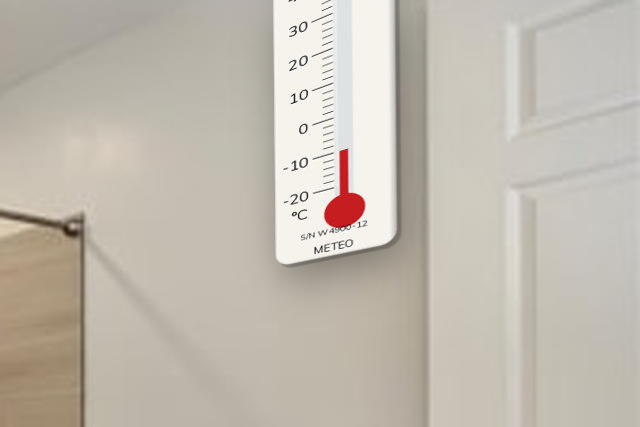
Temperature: -10 °C
